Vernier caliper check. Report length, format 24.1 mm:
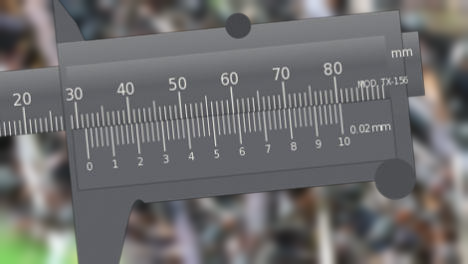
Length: 31.5 mm
